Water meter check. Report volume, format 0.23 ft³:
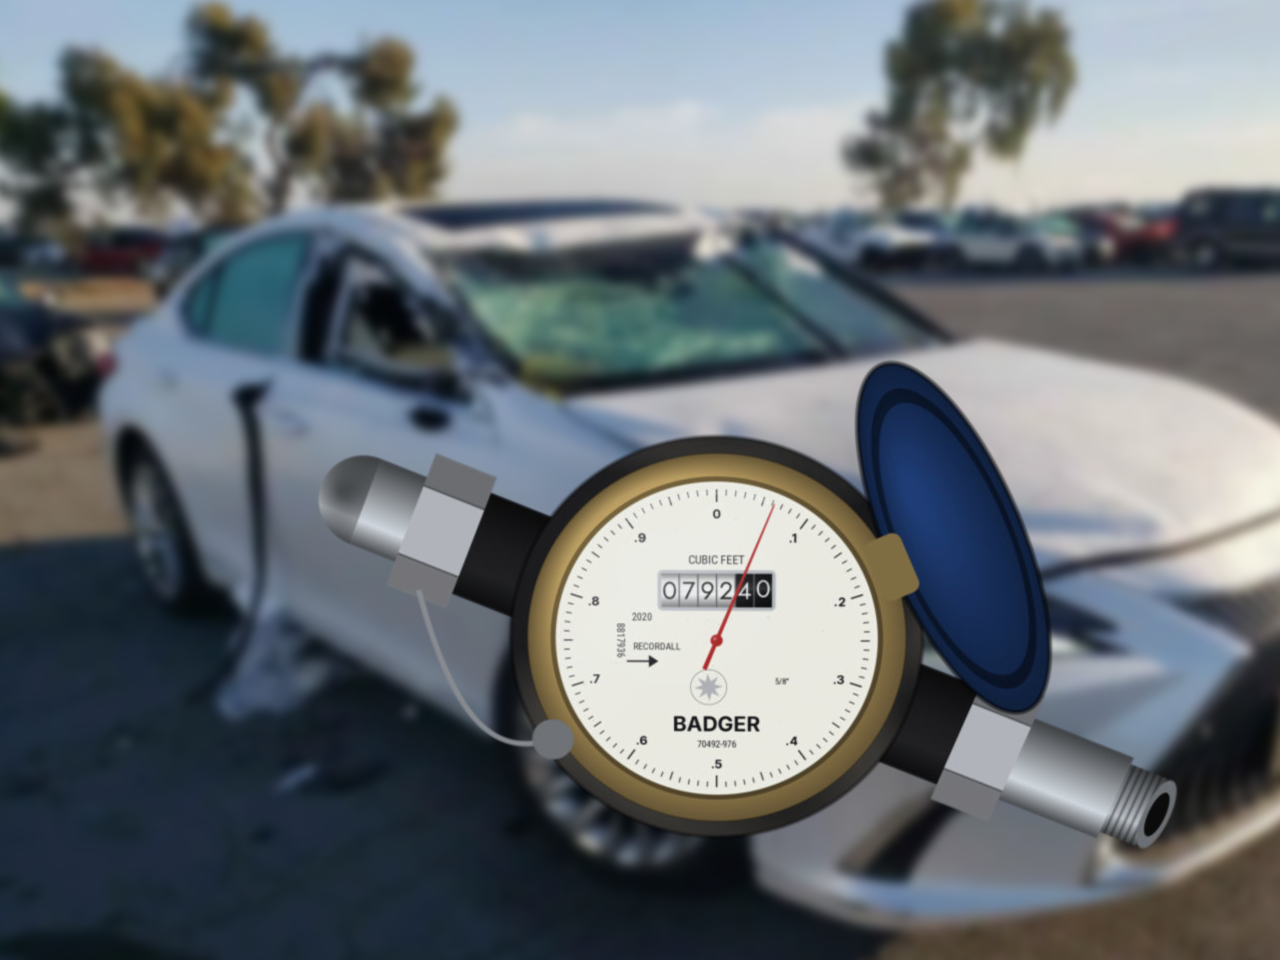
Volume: 79240.06 ft³
